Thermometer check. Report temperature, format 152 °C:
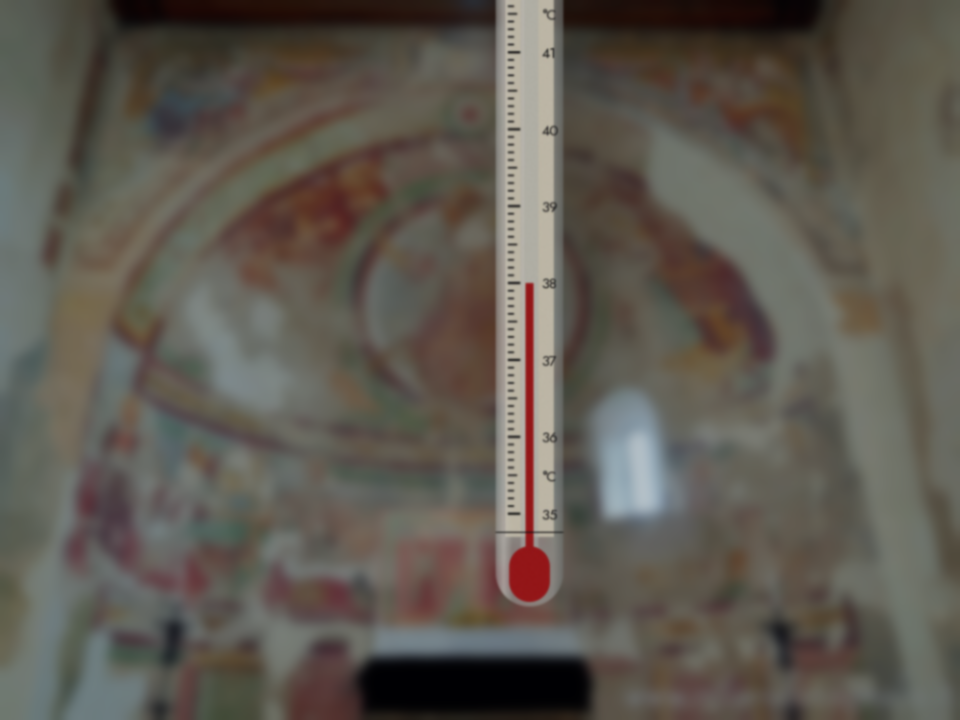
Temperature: 38 °C
